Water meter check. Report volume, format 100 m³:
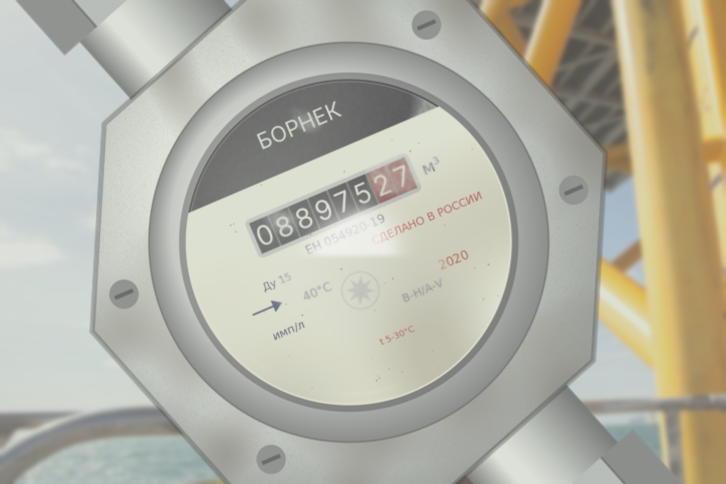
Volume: 88975.27 m³
